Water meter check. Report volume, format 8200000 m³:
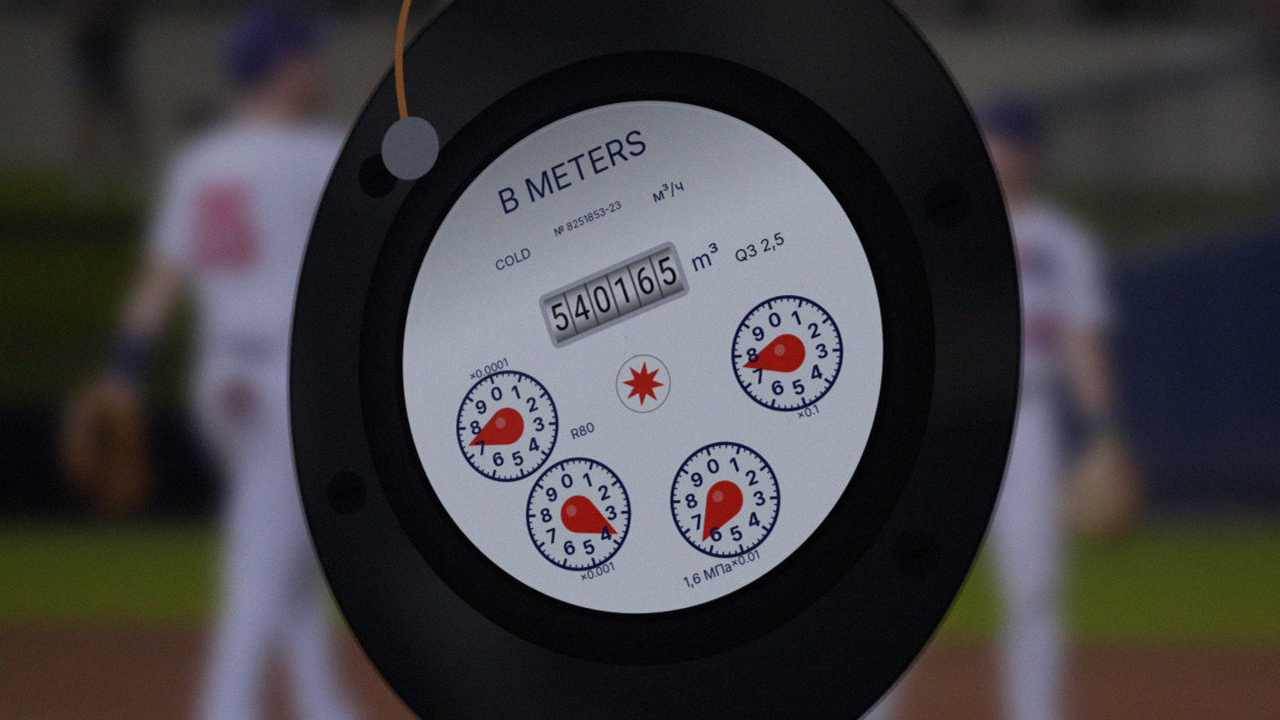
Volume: 540165.7637 m³
